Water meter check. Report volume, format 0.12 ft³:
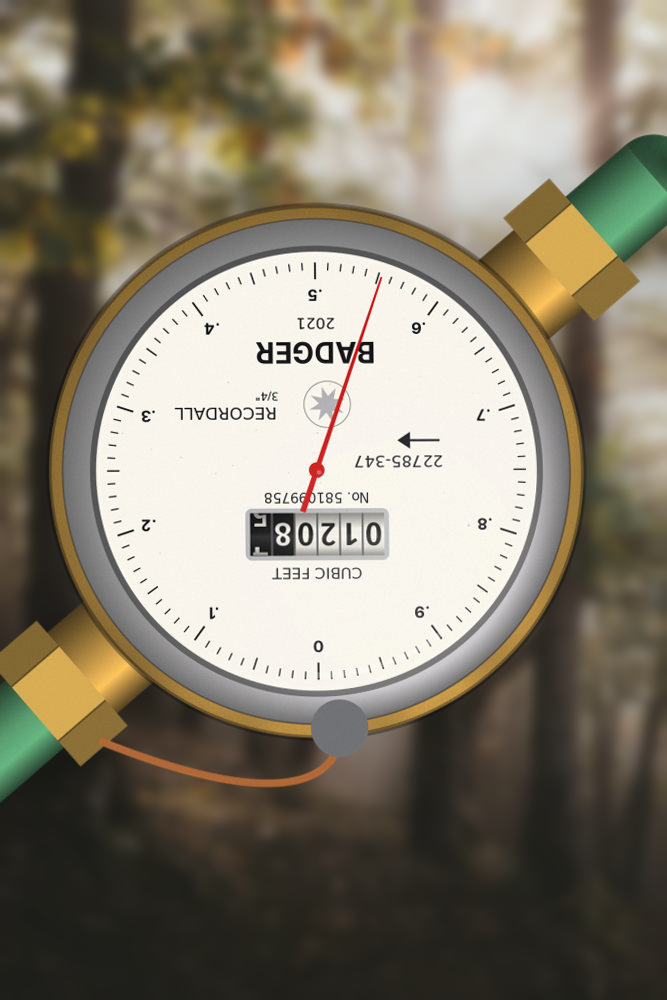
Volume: 12084.55 ft³
